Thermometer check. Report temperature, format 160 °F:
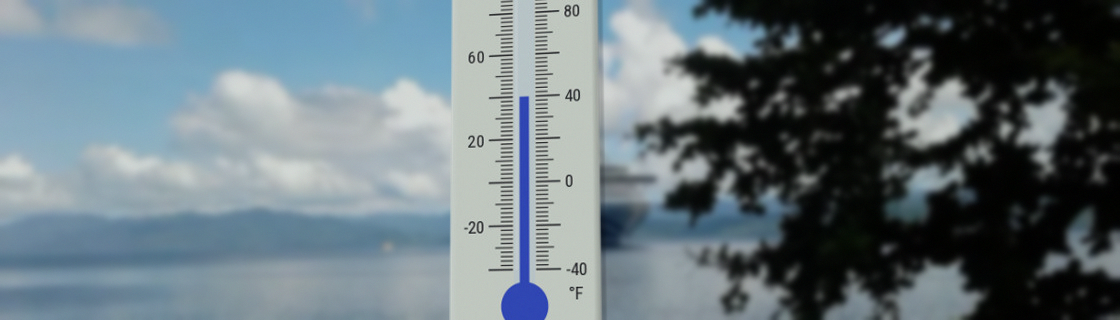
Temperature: 40 °F
